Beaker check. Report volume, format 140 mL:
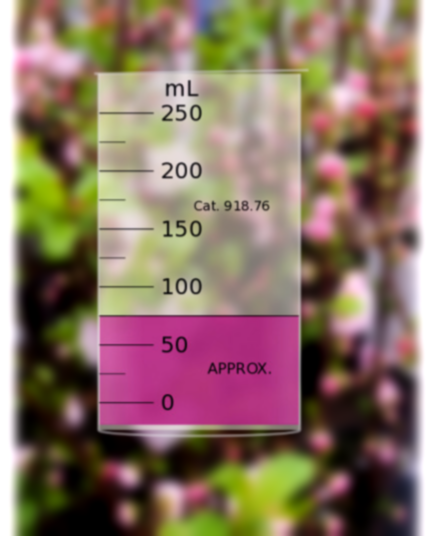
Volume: 75 mL
